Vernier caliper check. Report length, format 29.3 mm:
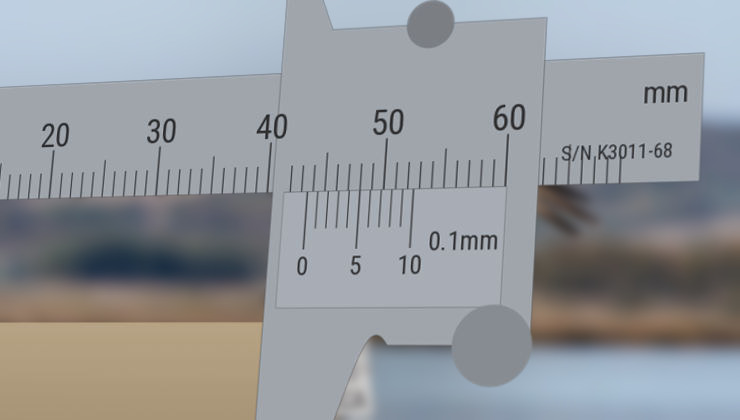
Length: 43.5 mm
